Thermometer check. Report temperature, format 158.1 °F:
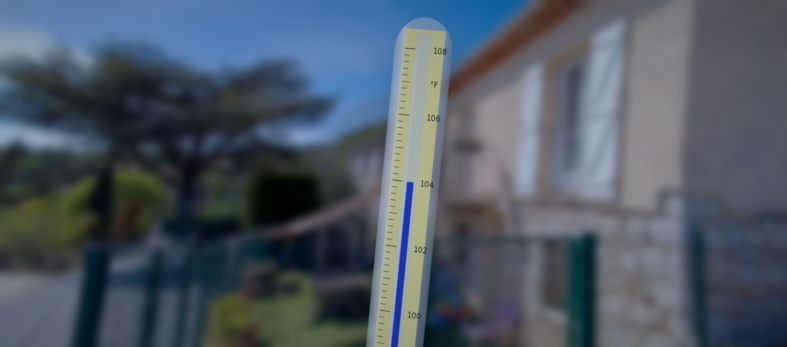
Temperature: 104 °F
